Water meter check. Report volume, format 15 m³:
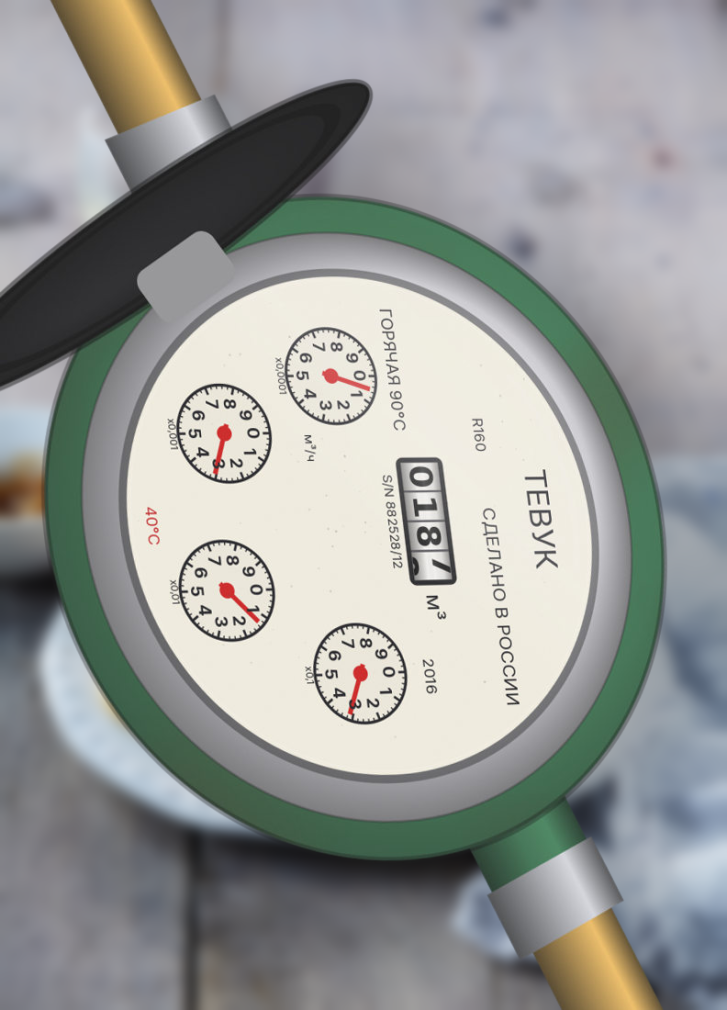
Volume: 187.3130 m³
